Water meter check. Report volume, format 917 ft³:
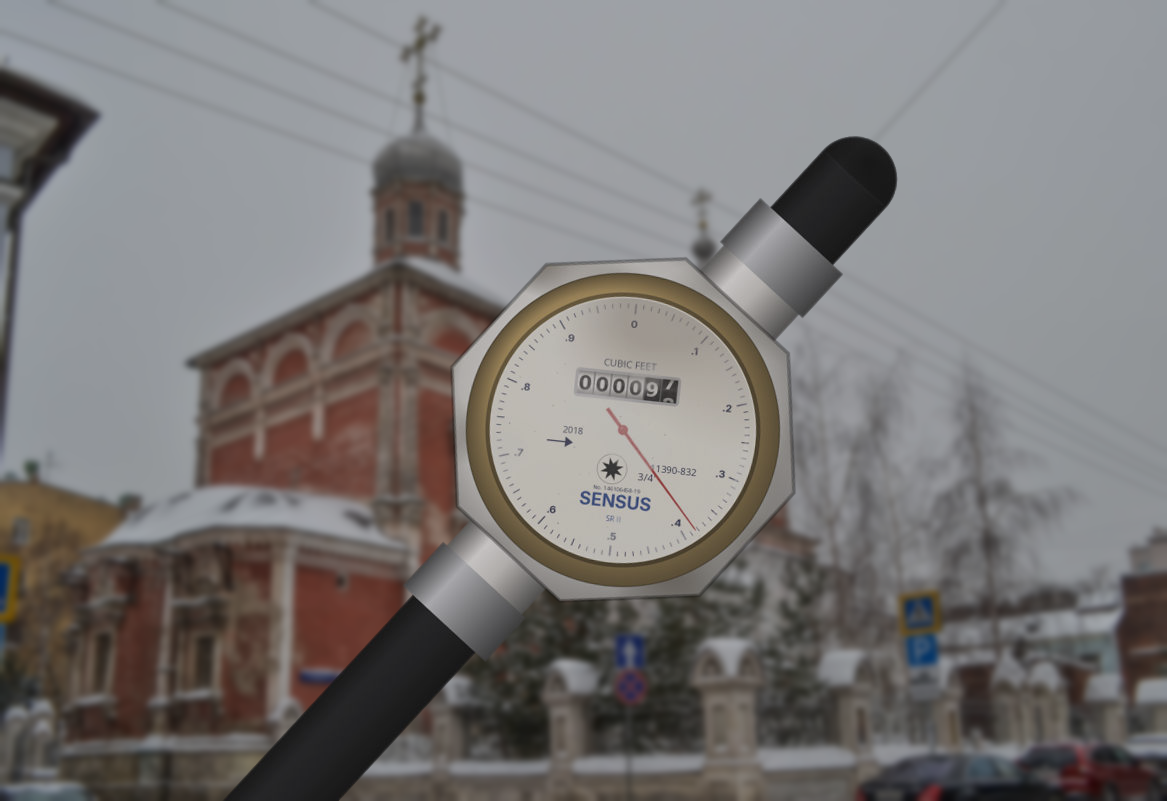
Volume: 97.38 ft³
